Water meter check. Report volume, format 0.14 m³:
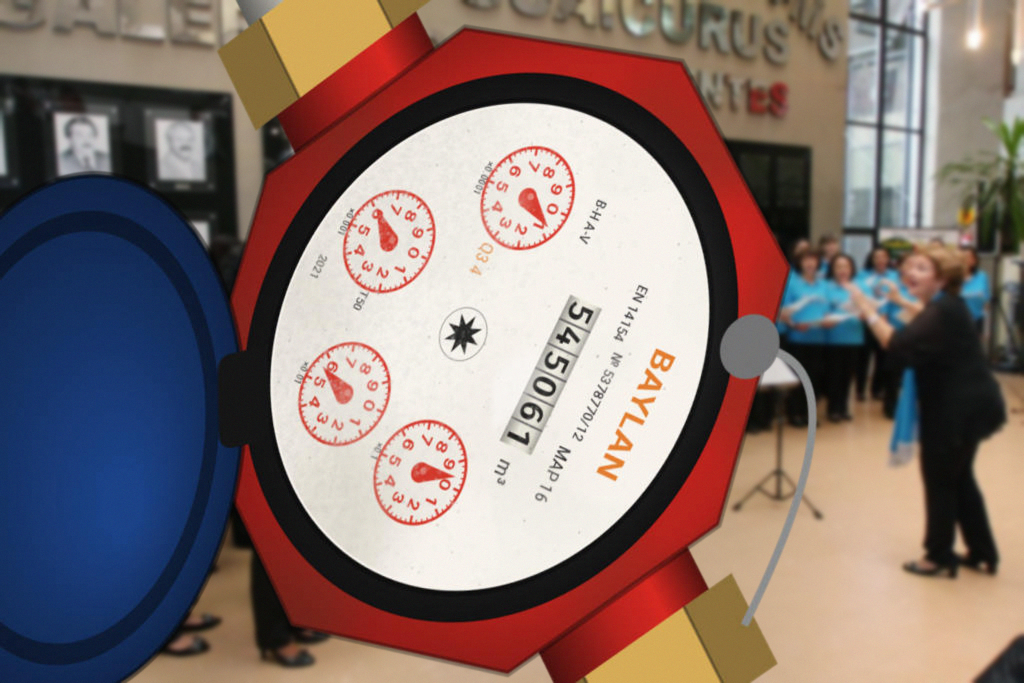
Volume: 545060.9560 m³
